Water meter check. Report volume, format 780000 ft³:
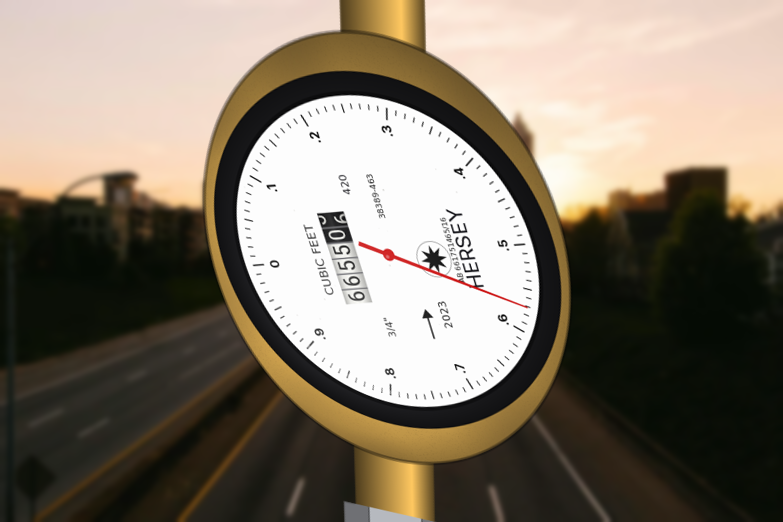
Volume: 665505.57 ft³
